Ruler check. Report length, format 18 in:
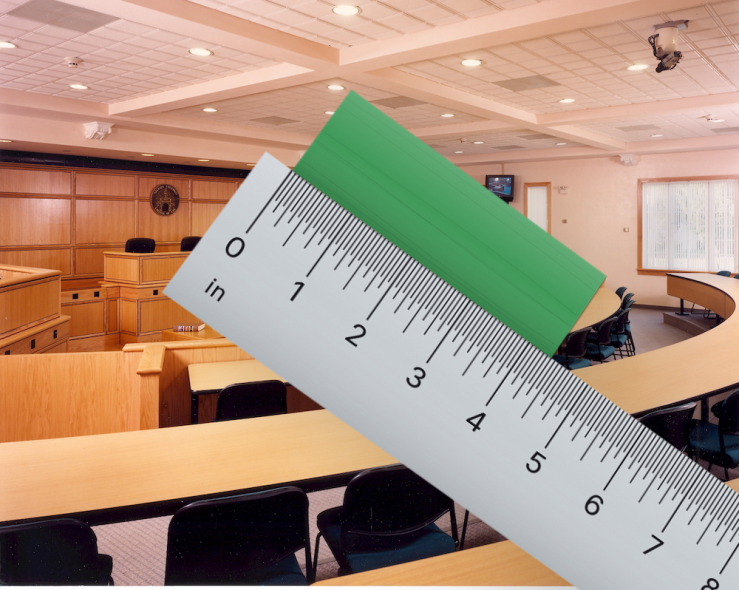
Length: 4.375 in
